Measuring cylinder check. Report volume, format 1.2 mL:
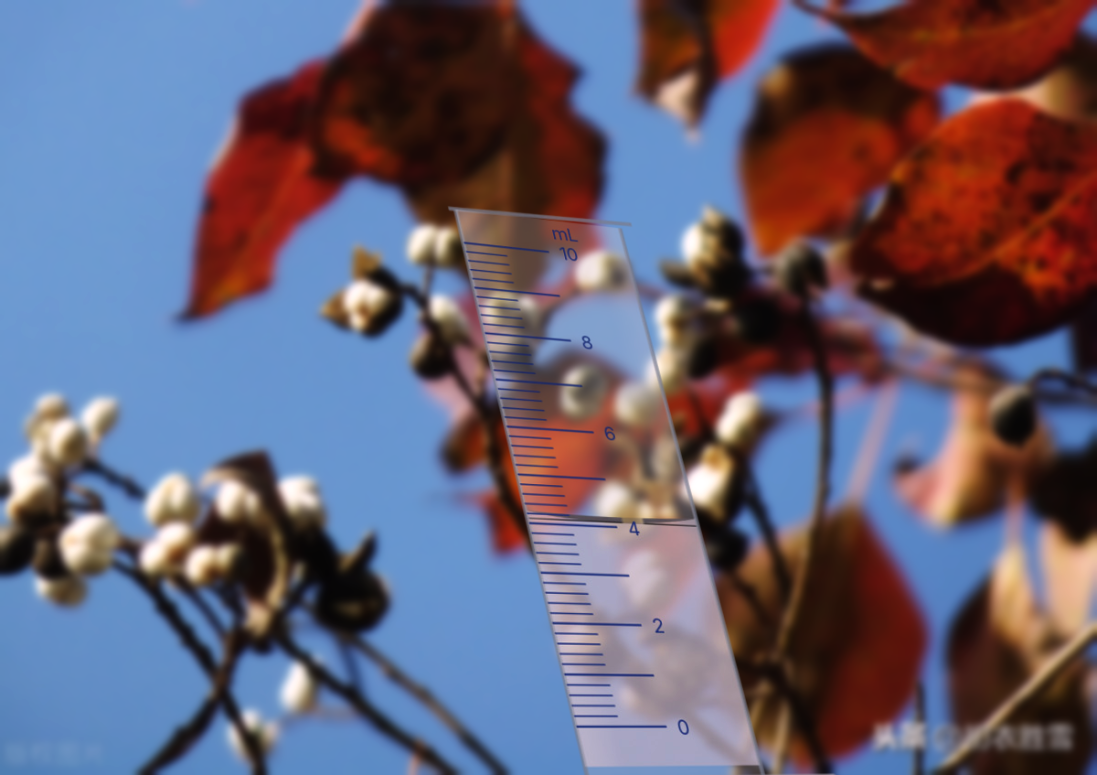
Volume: 4.1 mL
